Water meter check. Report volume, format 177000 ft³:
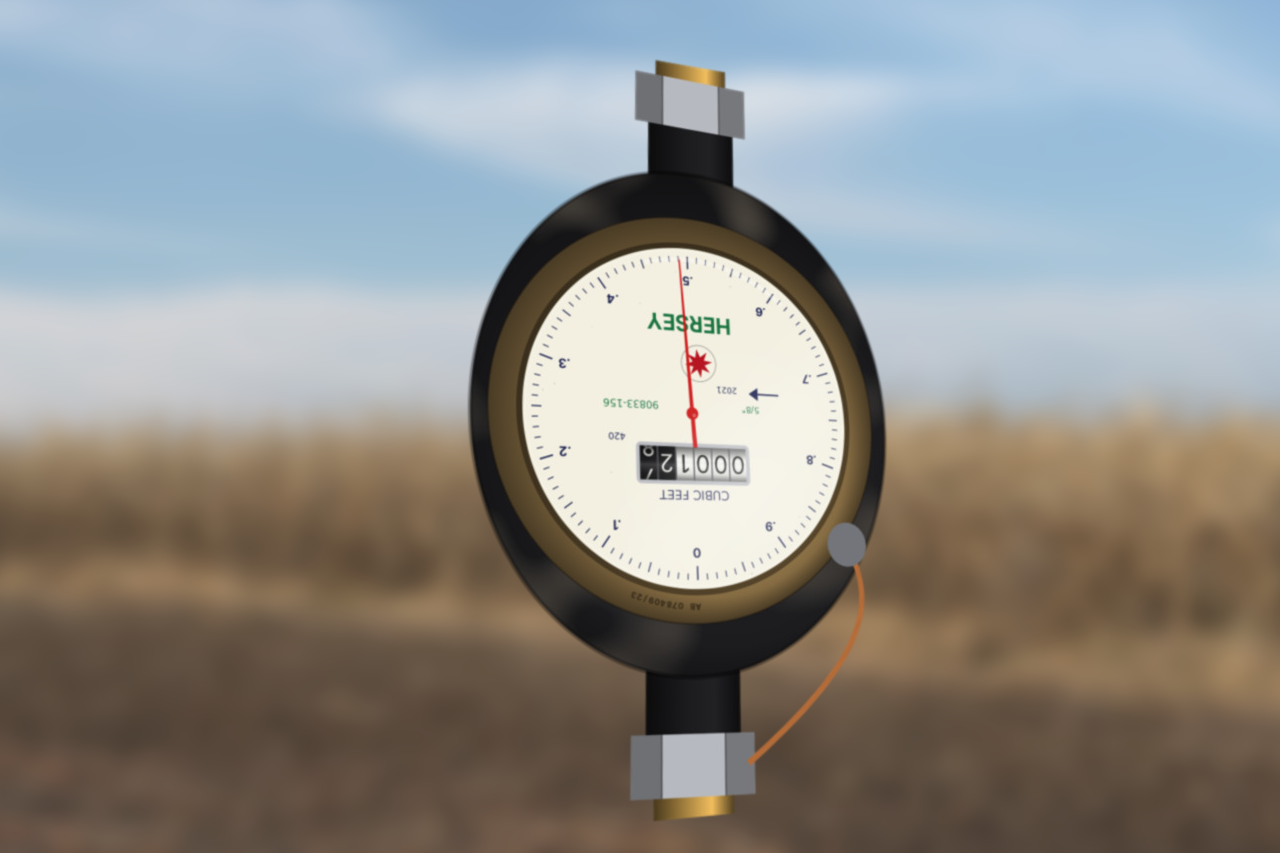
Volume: 127.49 ft³
